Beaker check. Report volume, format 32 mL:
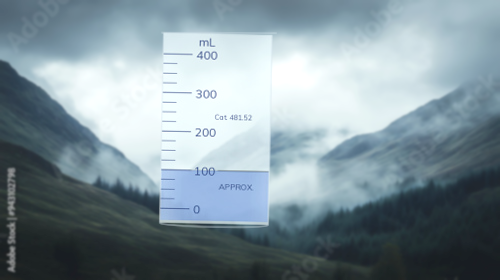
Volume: 100 mL
